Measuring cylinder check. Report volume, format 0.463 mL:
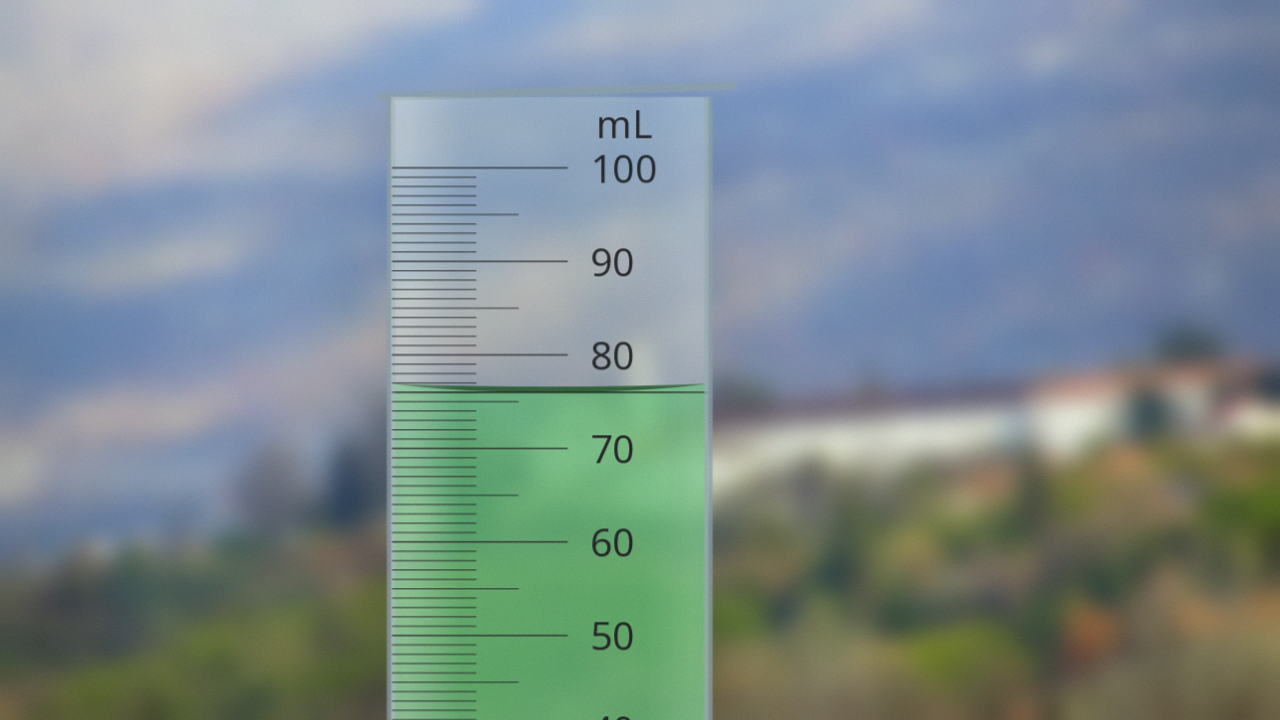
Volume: 76 mL
